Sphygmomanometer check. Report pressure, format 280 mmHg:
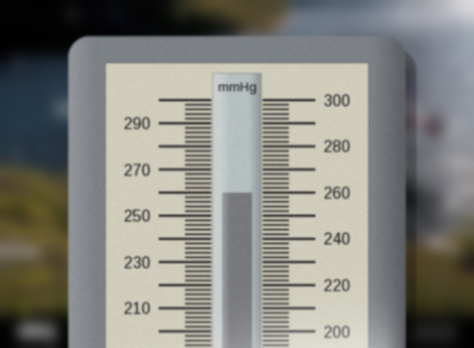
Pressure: 260 mmHg
